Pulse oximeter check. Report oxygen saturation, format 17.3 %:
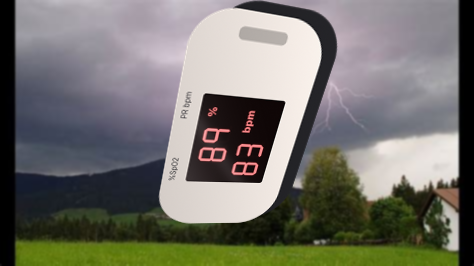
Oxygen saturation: 89 %
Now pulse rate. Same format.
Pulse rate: 83 bpm
